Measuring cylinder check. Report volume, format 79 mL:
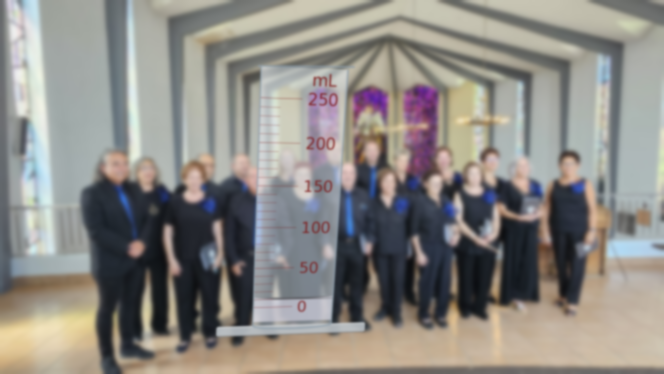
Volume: 10 mL
